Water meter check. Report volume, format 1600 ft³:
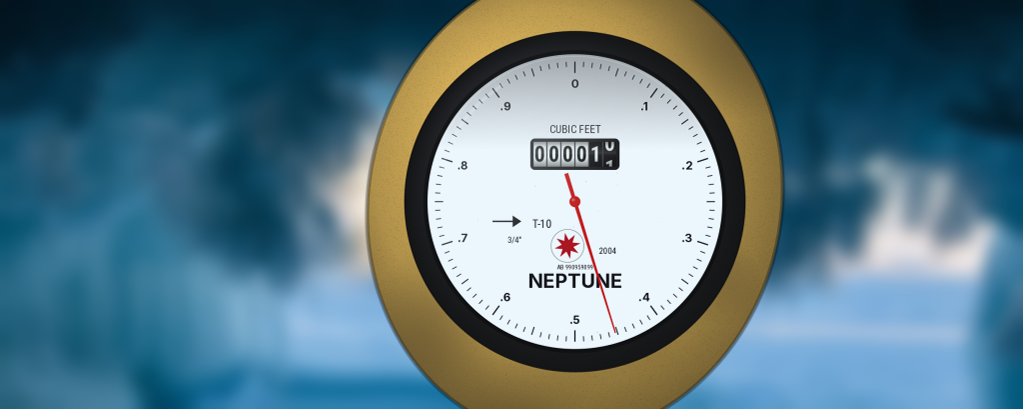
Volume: 10.45 ft³
